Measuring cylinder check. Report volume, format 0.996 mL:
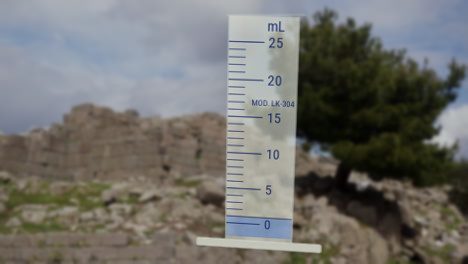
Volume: 1 mL
